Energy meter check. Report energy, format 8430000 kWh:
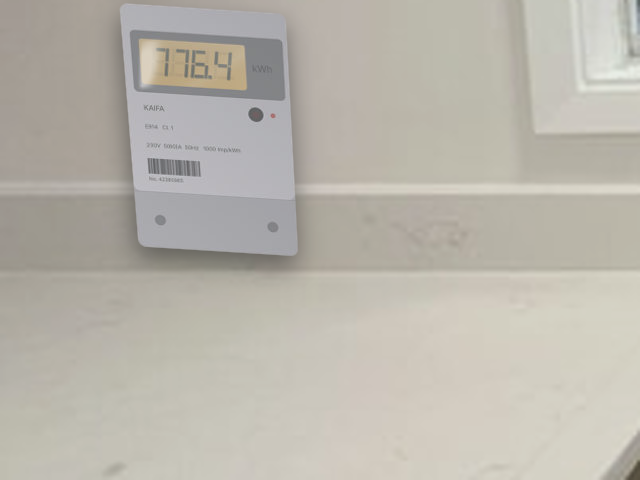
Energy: 776.4 kWh
